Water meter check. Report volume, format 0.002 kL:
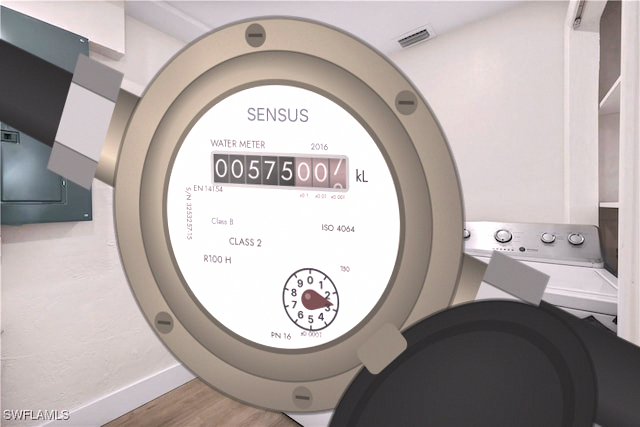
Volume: 575.0072 kL
